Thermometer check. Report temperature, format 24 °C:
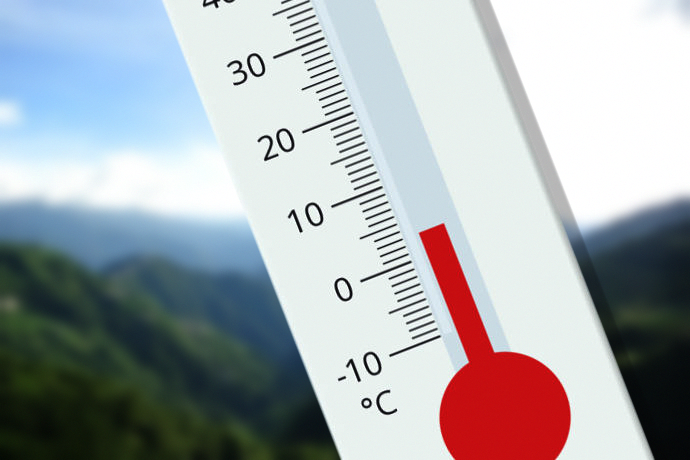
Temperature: 3 °C
